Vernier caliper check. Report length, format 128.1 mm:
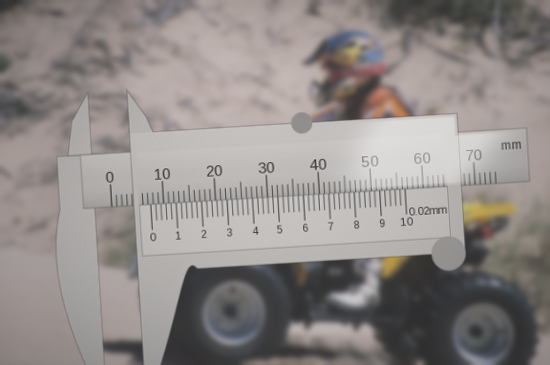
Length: 7.5 mm
